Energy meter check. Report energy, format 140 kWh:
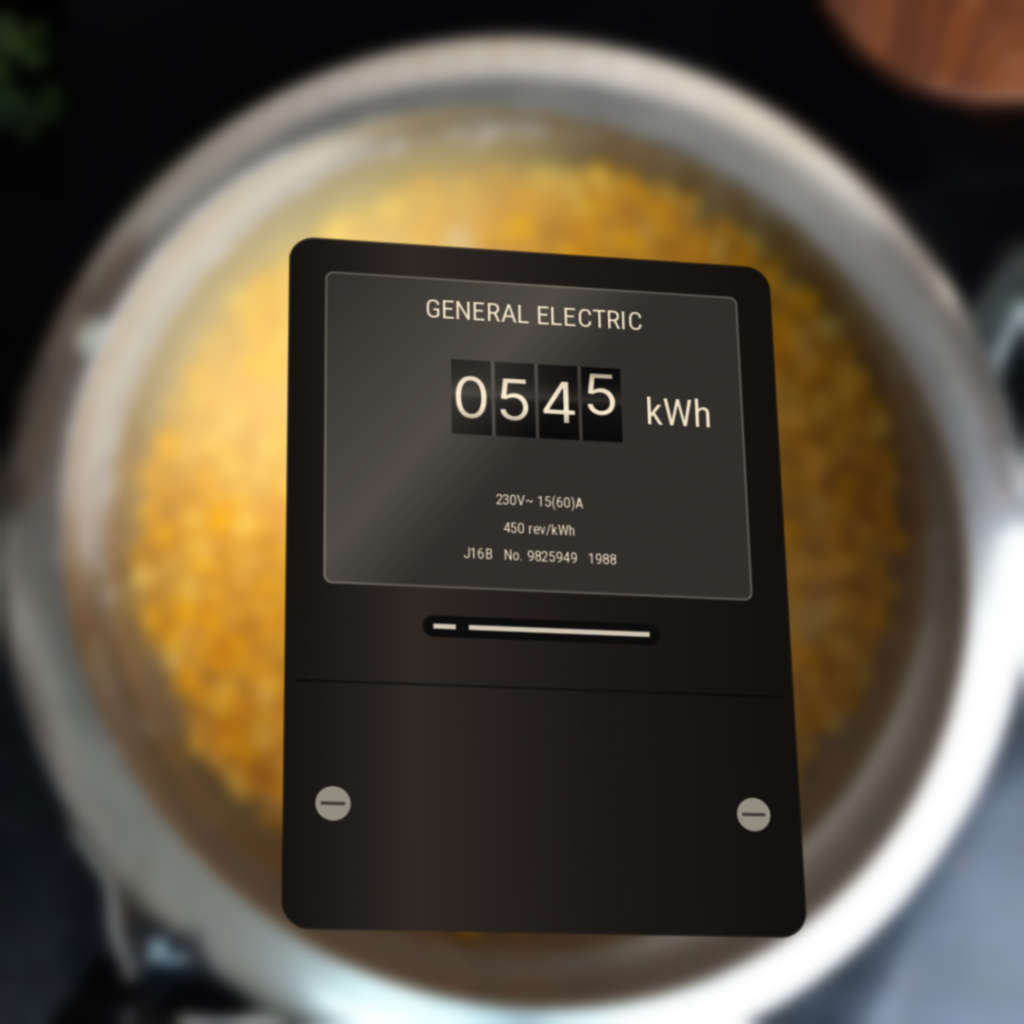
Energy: 545 kWh
